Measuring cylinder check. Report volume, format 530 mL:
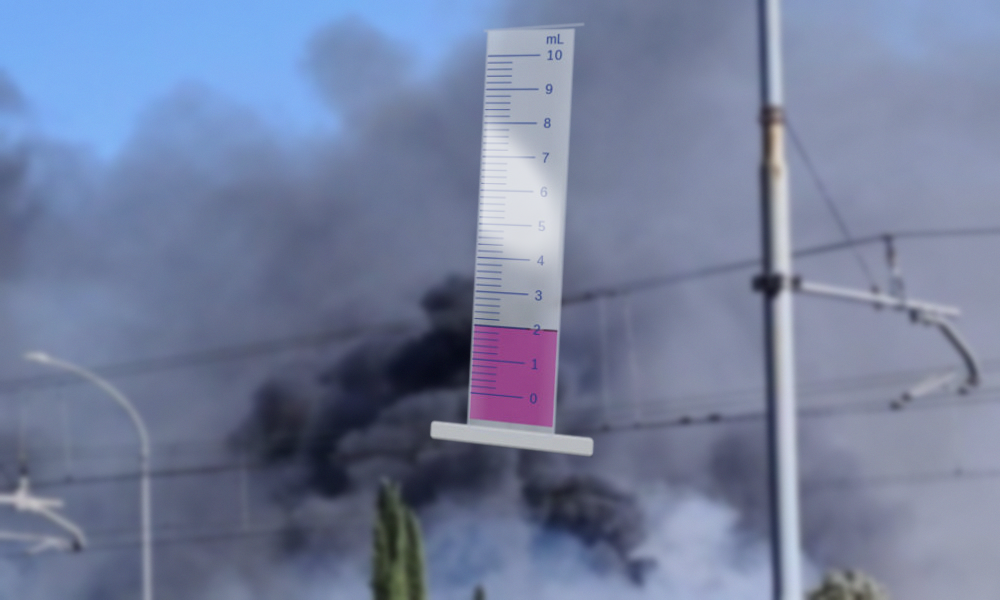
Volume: 2 mL
